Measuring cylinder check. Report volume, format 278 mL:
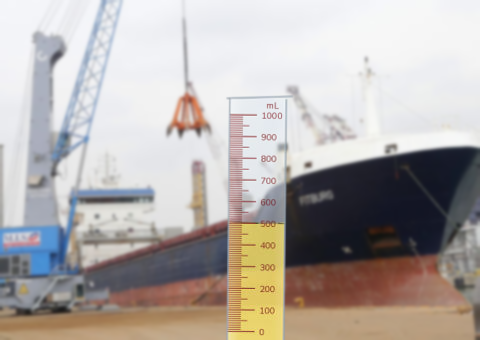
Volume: 500 mL
